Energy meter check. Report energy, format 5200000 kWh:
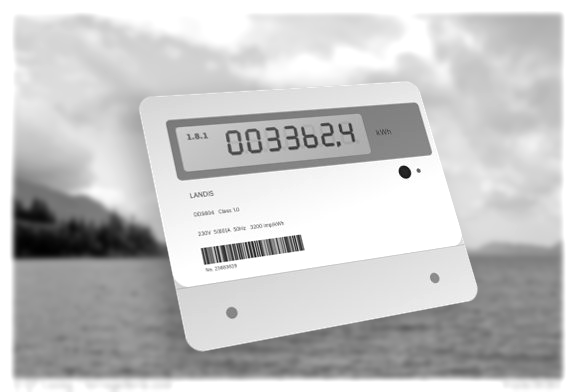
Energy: 3362.4 kWh
